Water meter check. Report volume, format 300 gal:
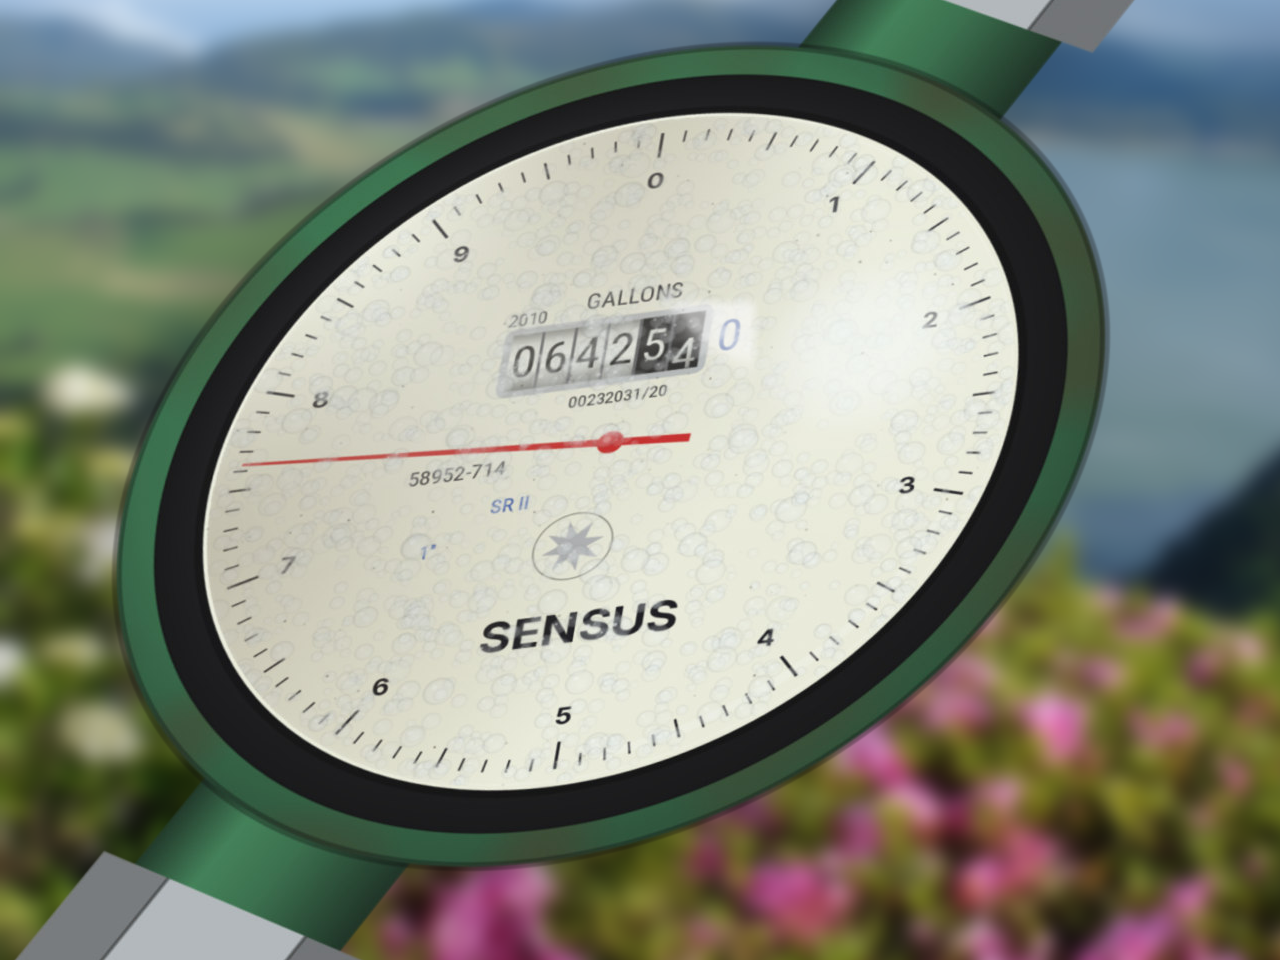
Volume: 642537.6 gal
